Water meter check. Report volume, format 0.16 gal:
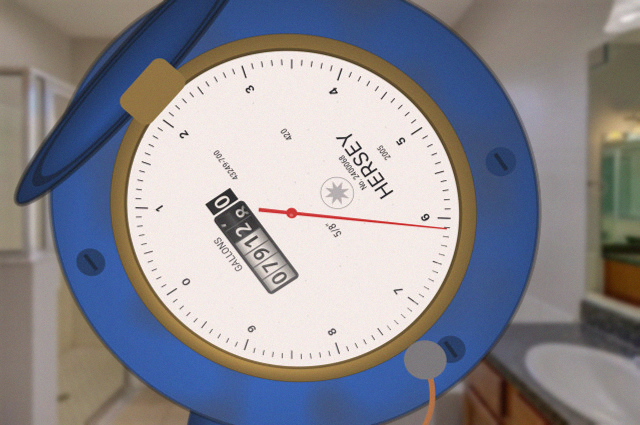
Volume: 791276.1 gal
